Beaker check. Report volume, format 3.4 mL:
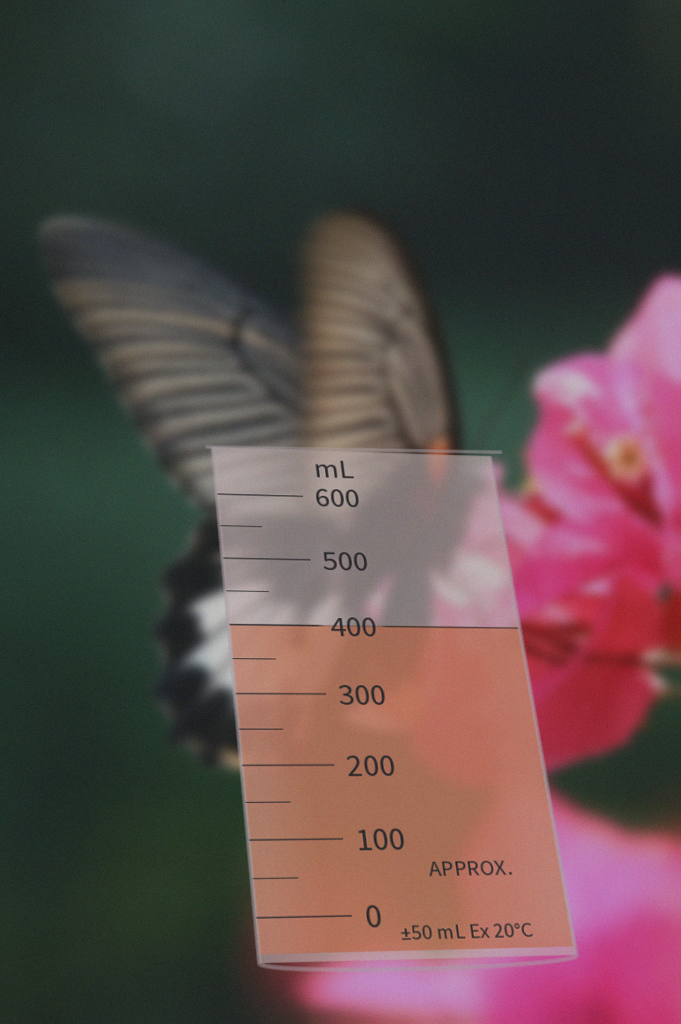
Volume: 400 mL
